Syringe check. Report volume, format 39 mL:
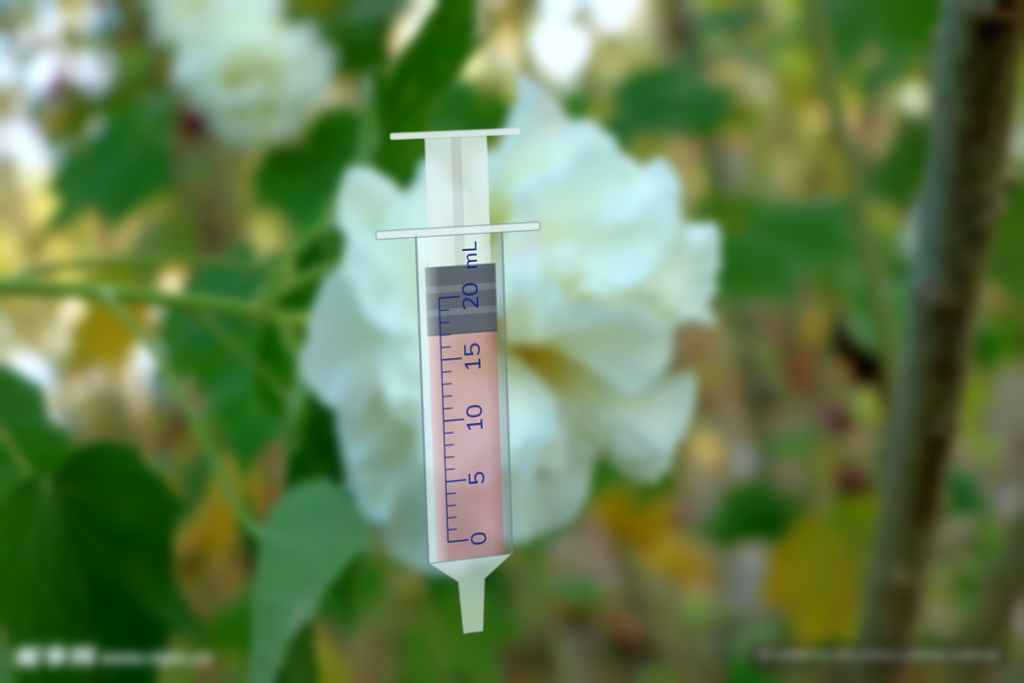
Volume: 17 mL
